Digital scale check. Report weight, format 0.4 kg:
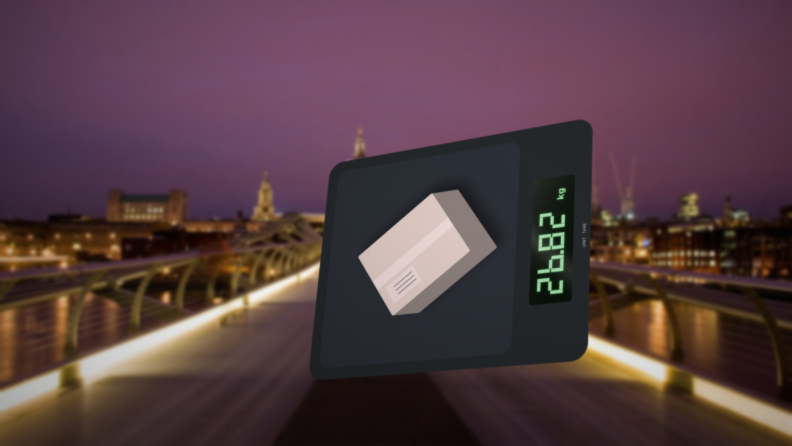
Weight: 26.82 kg
